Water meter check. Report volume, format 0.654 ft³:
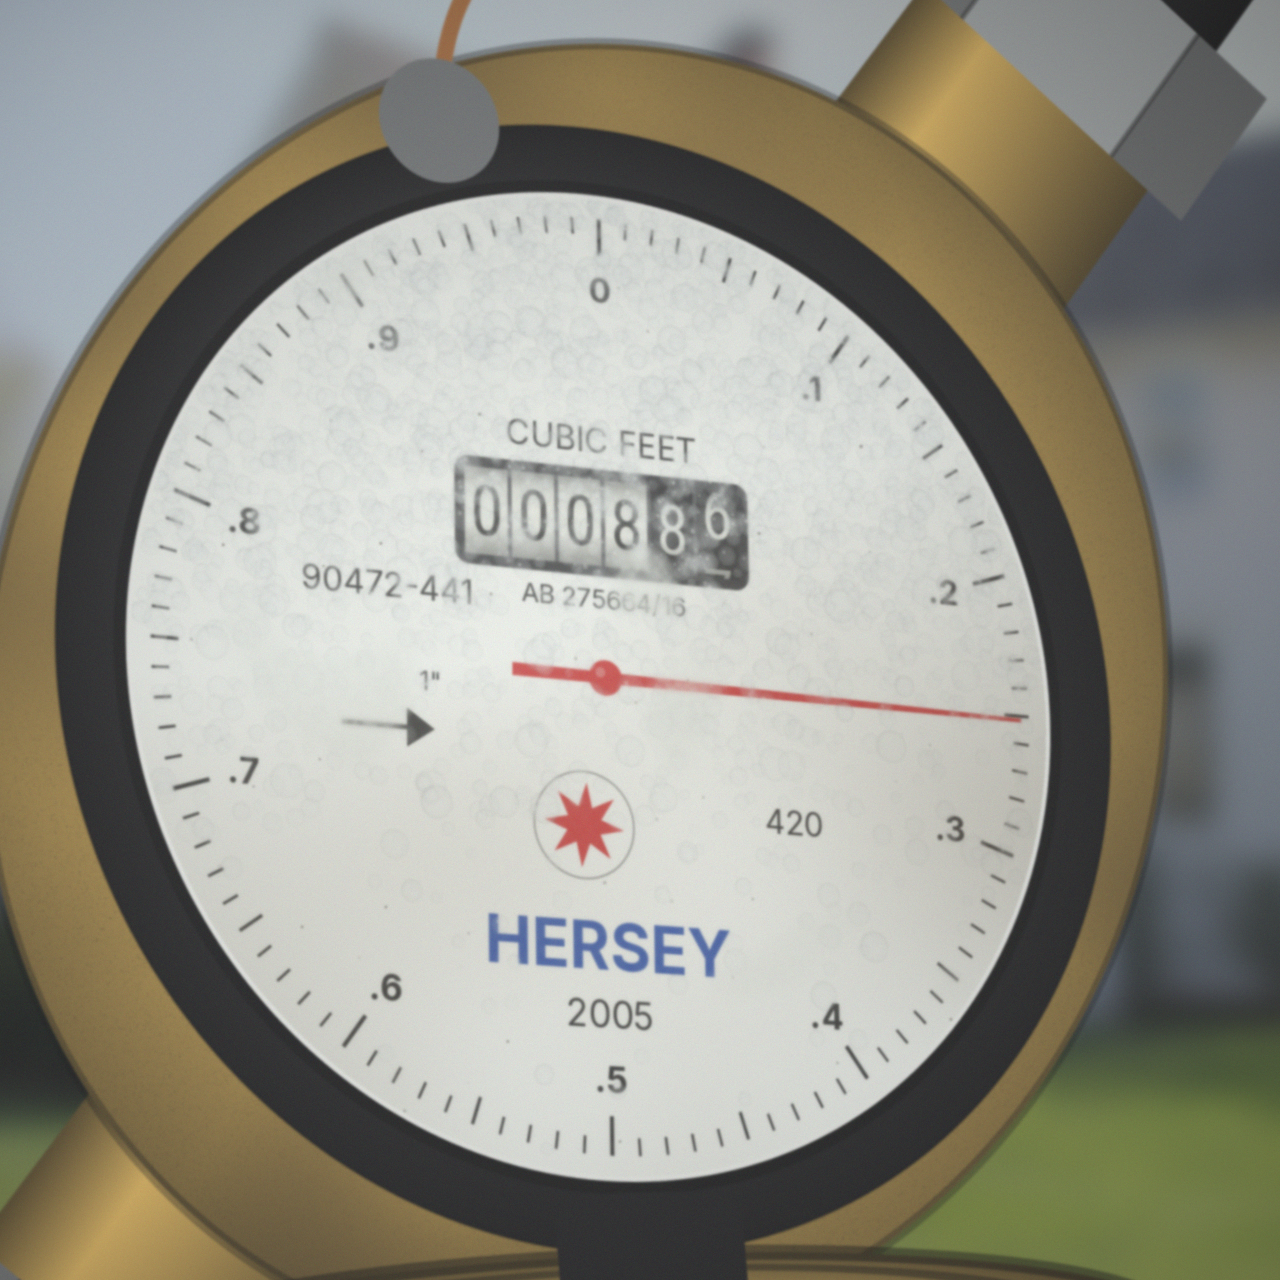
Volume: 886.25 ft³
